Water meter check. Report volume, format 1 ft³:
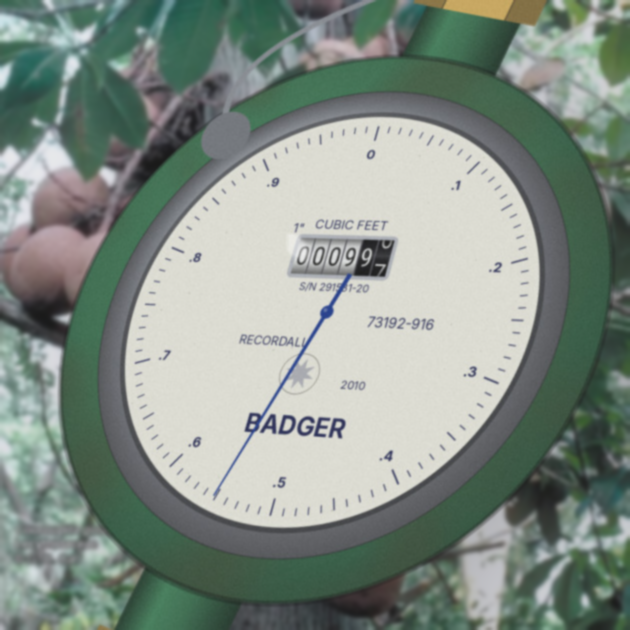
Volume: 996.55 ft³
